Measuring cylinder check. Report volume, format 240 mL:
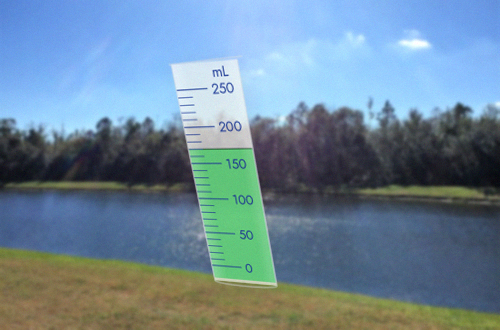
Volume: 170 mL
